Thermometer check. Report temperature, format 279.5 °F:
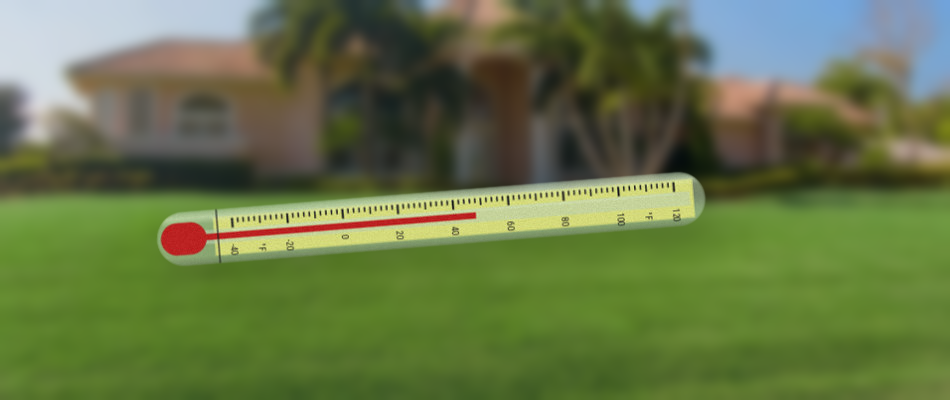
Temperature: 48 °F
